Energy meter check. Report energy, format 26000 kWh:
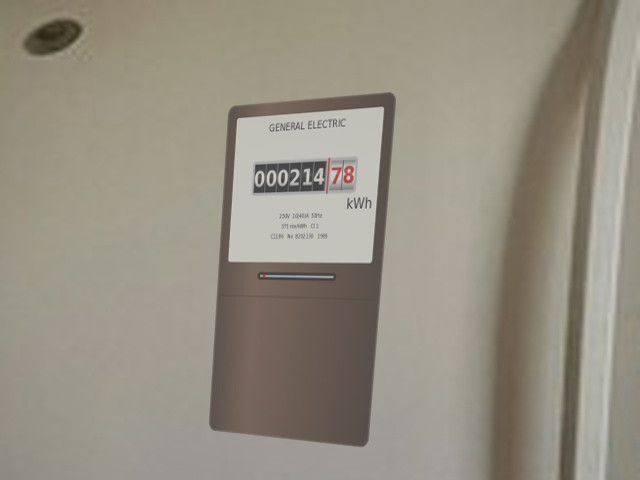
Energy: 214.78 kWh
